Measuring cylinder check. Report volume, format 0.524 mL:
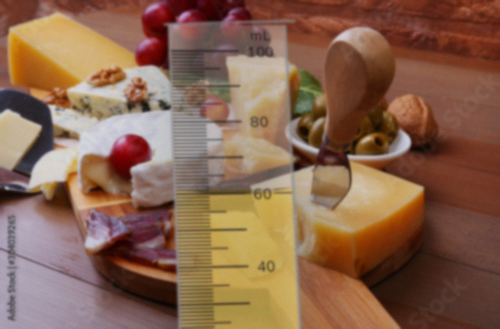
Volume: 60 mL
